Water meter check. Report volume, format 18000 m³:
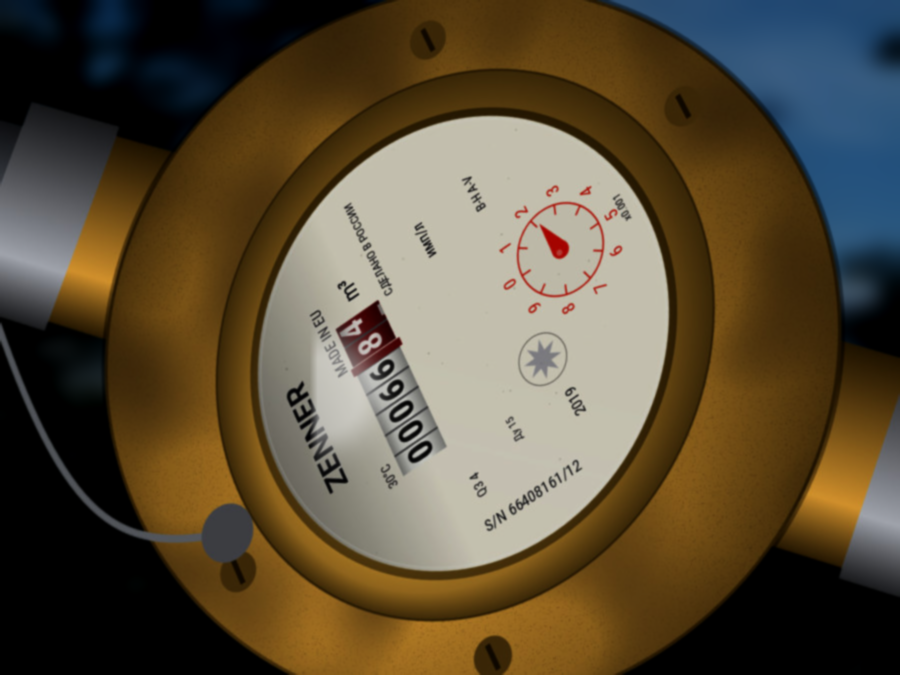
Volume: 66.842 m³
